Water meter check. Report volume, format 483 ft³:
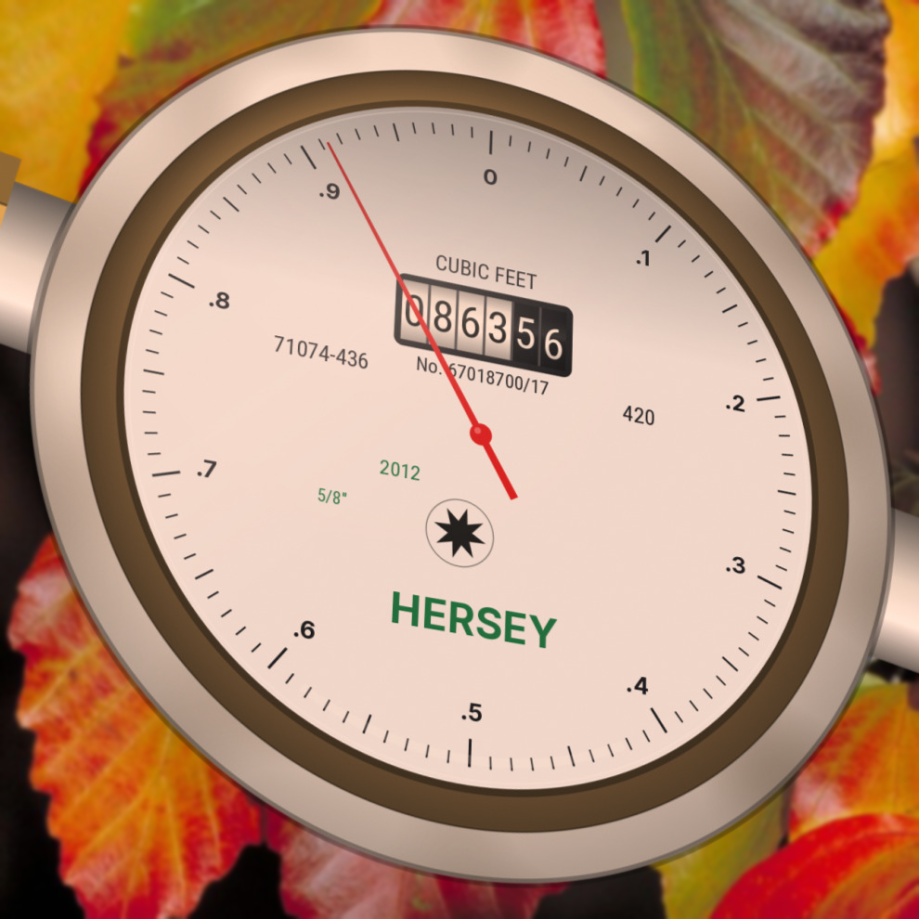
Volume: 86355.91 ft³
